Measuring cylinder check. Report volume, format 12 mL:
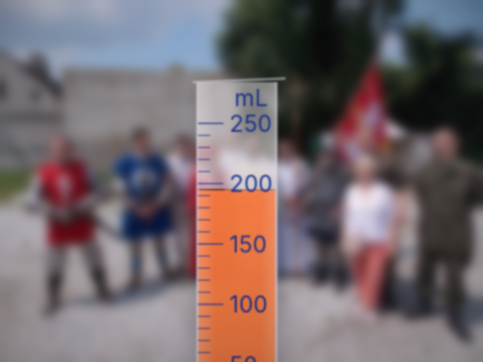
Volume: 195 mL
